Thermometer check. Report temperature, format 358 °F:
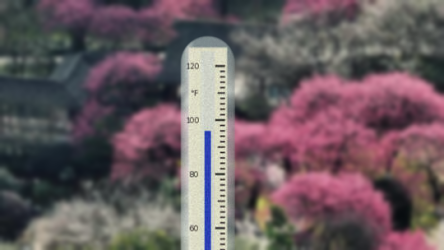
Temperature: 96 °F
